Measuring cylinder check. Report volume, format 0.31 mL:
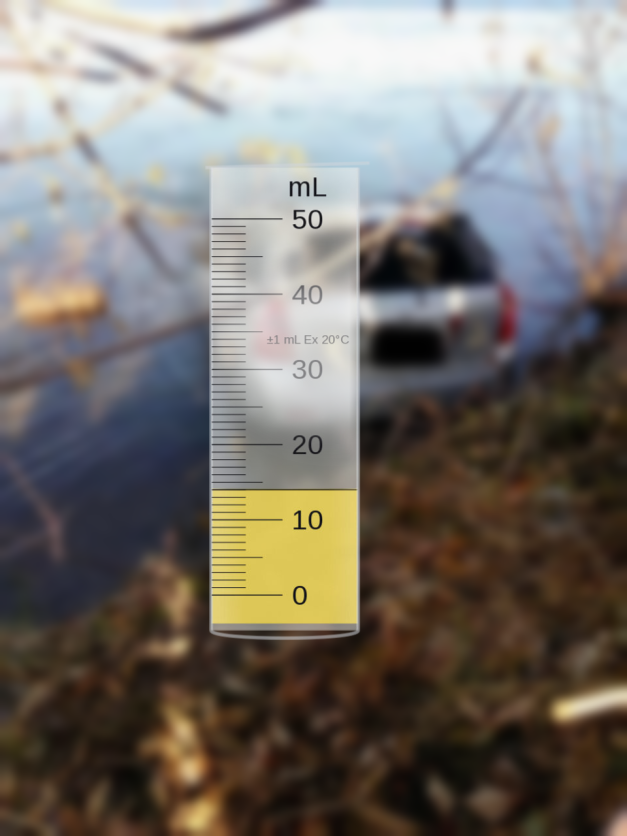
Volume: 14 mL
